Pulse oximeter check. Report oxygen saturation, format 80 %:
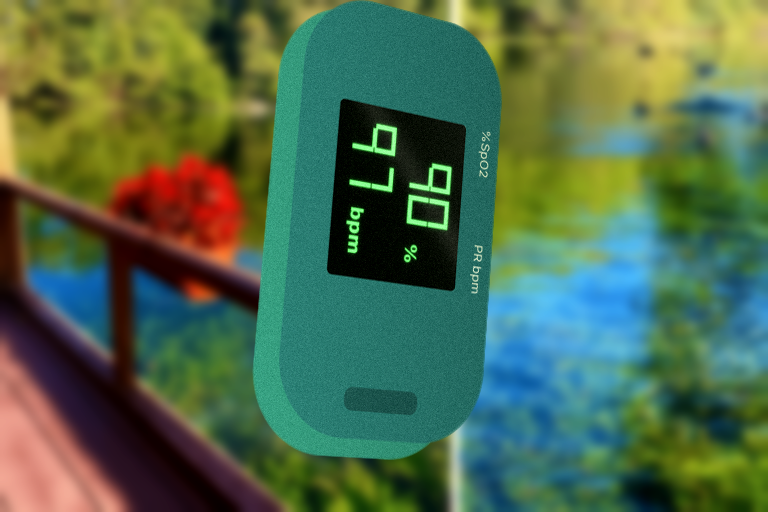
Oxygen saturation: 90 %
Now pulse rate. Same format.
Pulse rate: 97 bpm
